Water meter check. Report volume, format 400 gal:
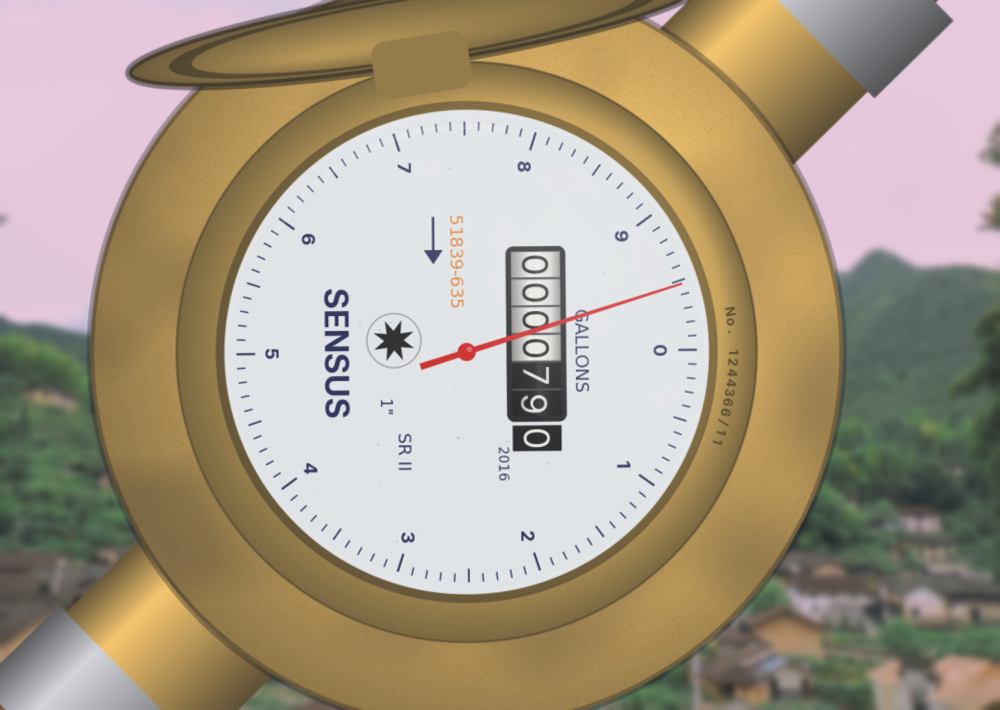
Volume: 789.5 gal
